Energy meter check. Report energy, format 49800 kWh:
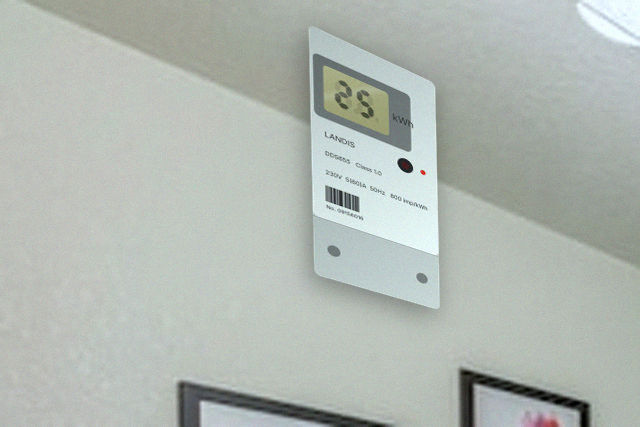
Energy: 25 kWh
